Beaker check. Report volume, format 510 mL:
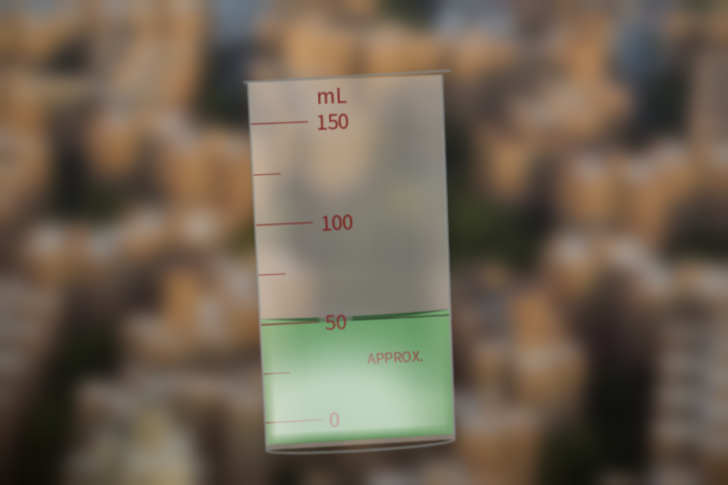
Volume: 50 mL
